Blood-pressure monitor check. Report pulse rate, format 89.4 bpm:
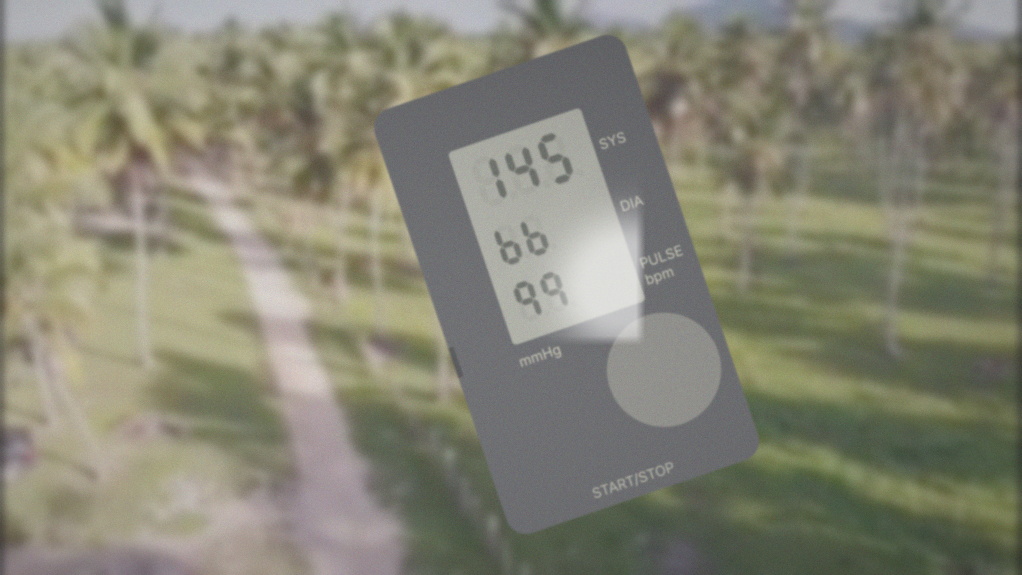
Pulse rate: 99 bpm
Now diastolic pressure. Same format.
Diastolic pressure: 66 mmHg
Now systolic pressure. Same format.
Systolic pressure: 145 mmHg
